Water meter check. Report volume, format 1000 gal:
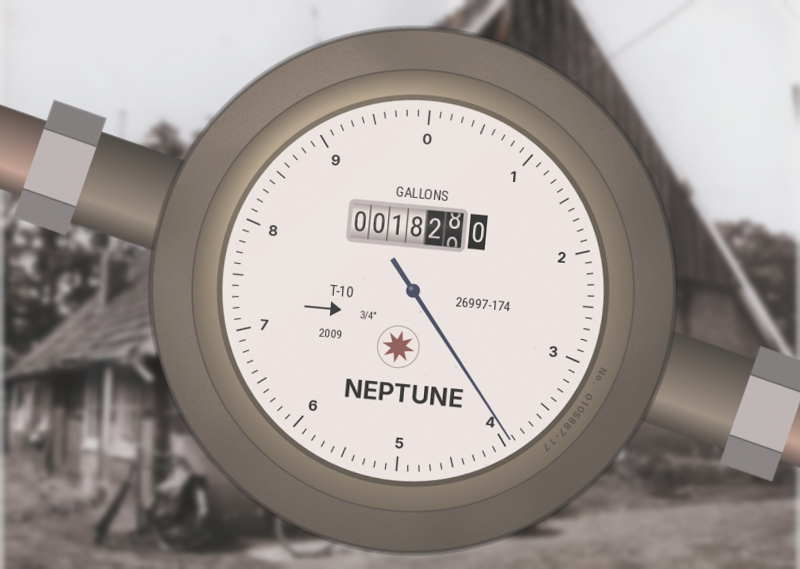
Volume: 18283.9 gal
